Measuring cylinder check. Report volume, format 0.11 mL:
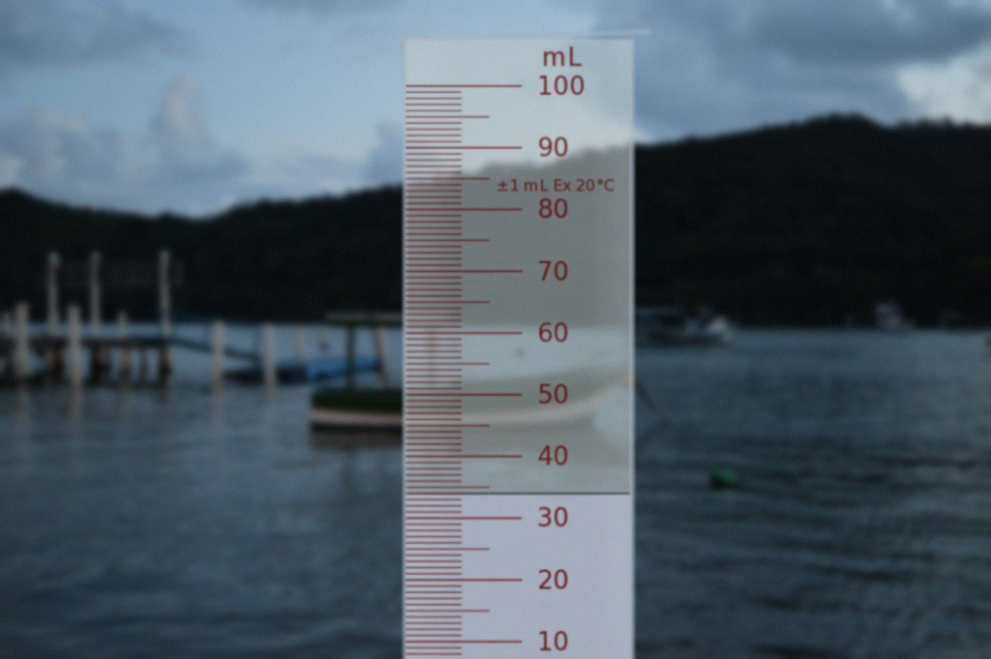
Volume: 34 mL
